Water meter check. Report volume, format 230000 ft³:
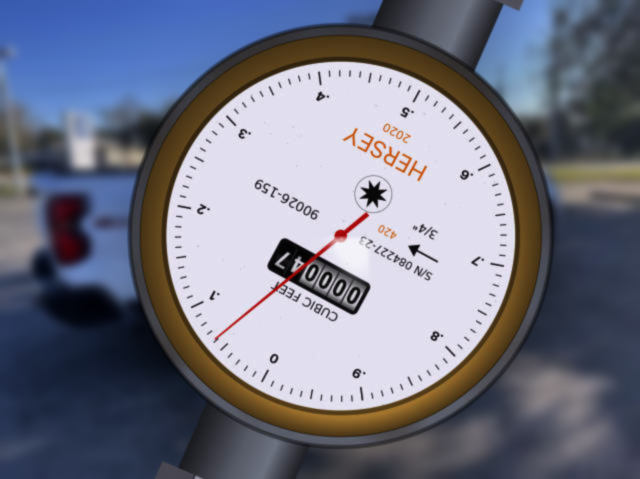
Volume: 47.06 ft³
